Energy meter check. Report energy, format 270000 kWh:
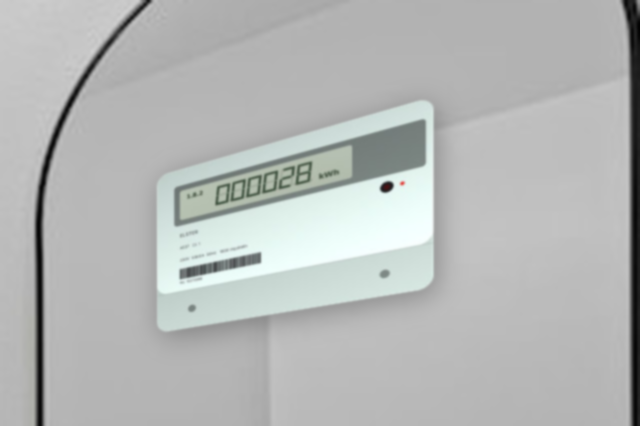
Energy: 28 kWh
